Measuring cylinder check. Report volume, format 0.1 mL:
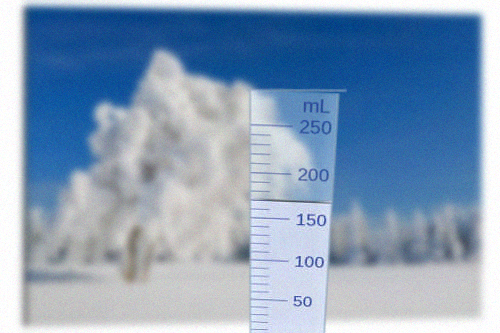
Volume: 170 mL
